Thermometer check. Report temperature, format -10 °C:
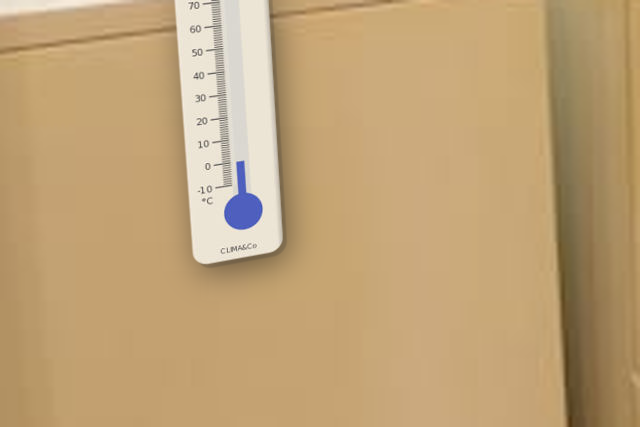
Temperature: 0 °C
